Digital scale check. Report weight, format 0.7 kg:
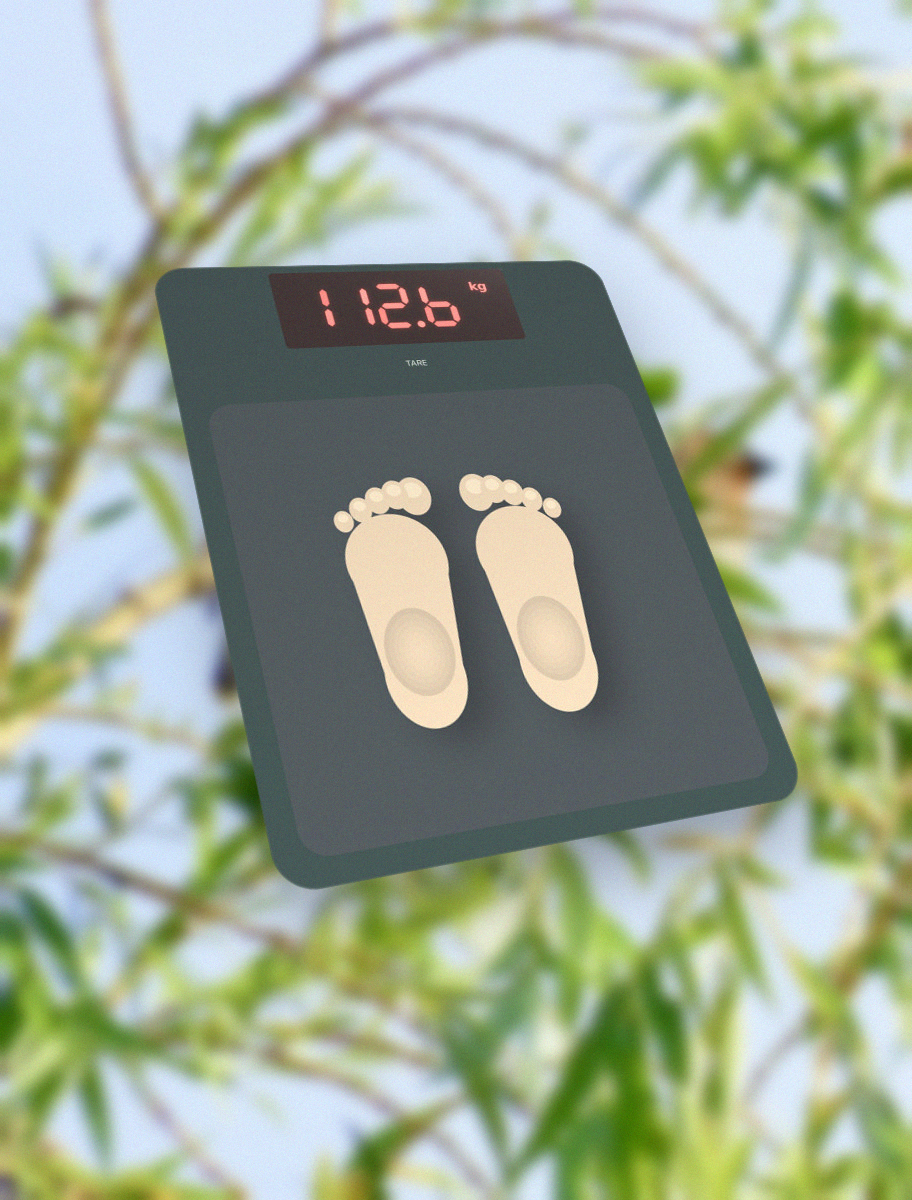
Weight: 112.6 kg
